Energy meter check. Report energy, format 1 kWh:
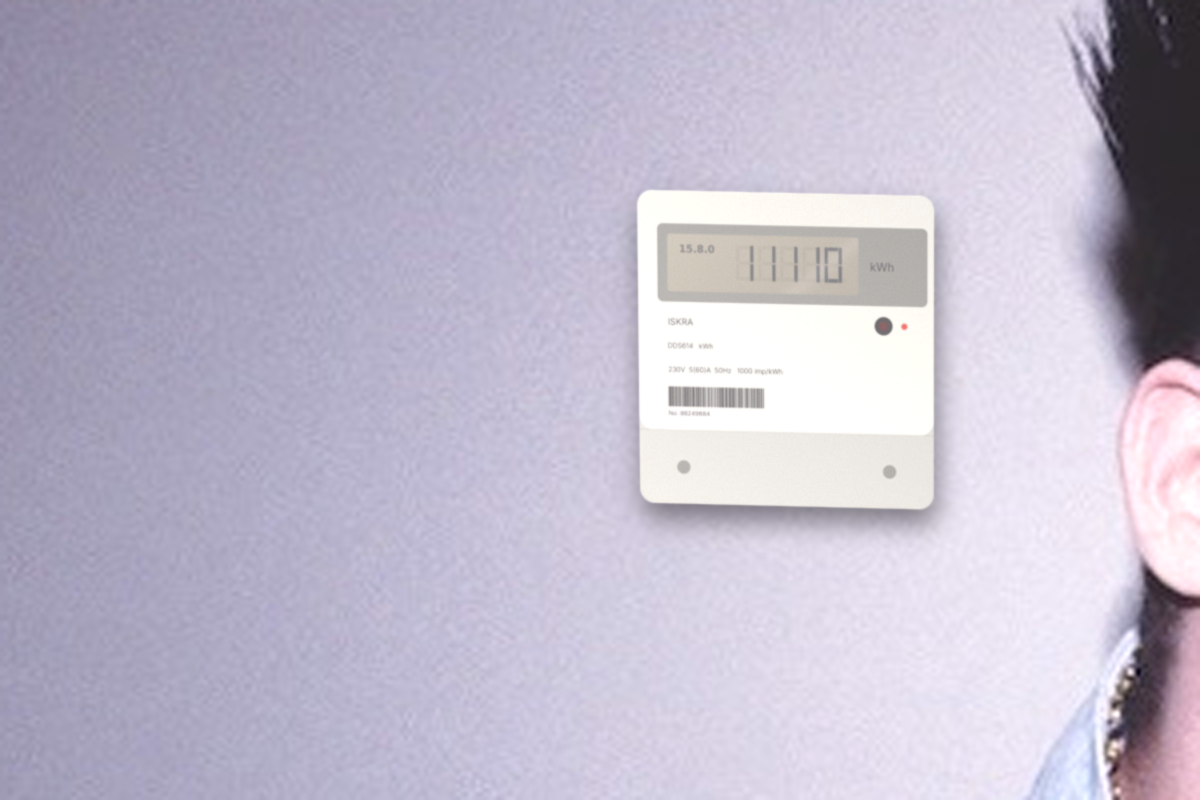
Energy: 11110 kWh
